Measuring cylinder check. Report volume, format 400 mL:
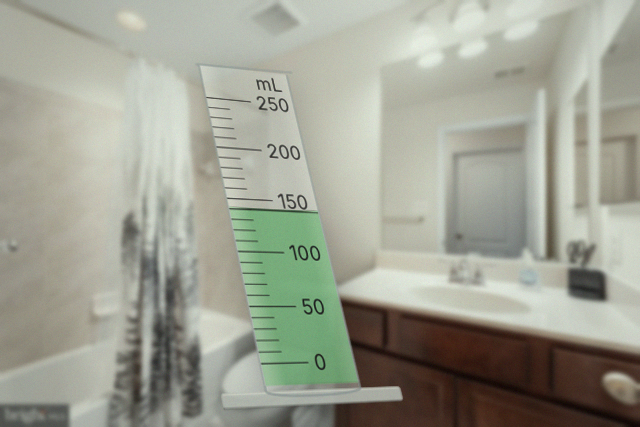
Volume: 140 mL
